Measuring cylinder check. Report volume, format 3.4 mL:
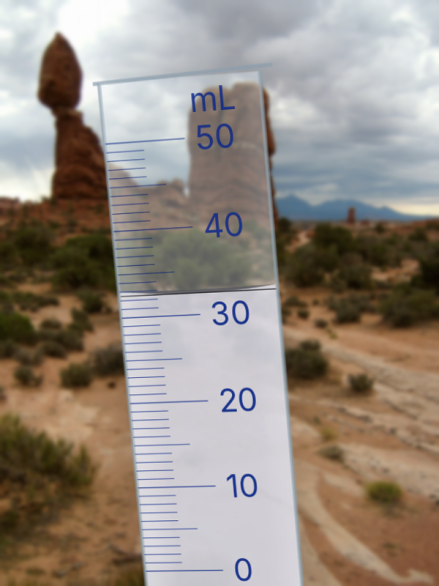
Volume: 32.5 mL
